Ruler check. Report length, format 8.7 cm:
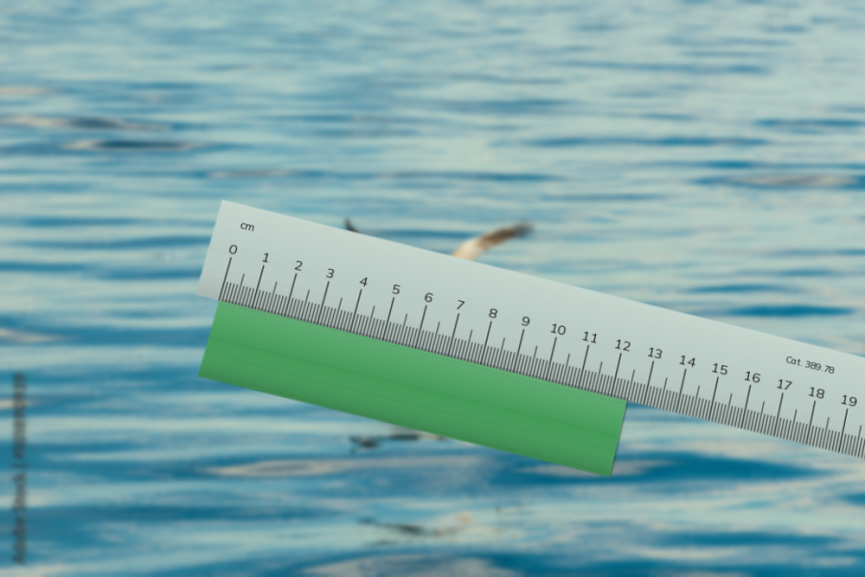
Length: 12.5 cm
